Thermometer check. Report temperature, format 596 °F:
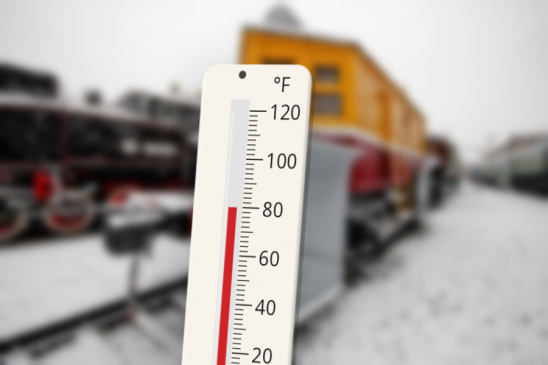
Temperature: 80 °F
